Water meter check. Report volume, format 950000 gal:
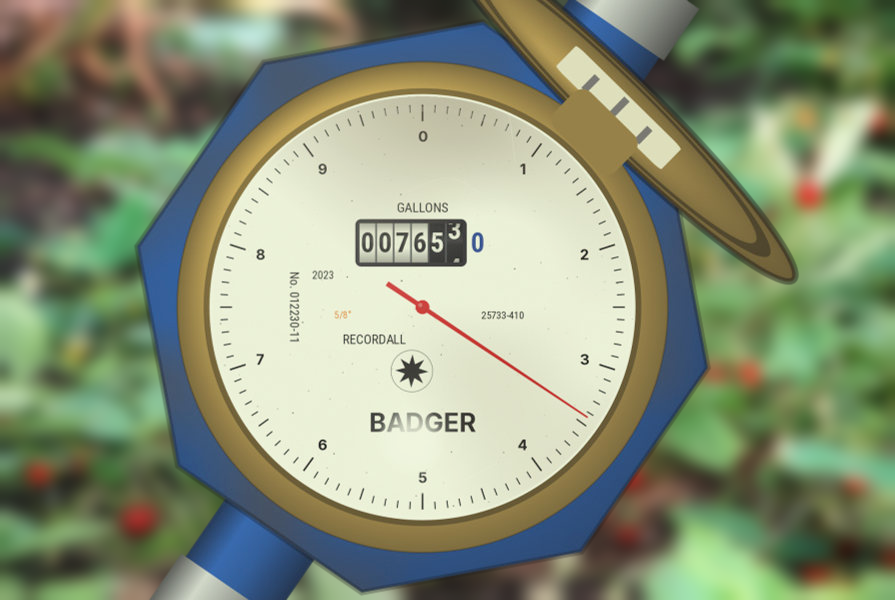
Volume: 76533.4 gal
